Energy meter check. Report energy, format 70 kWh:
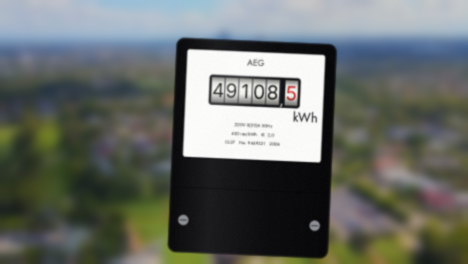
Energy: 49108.5 kWh
